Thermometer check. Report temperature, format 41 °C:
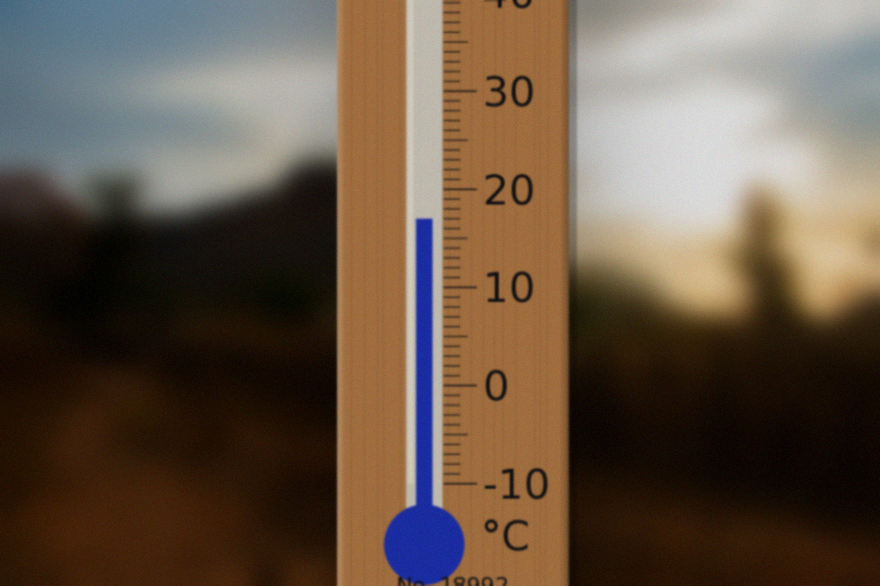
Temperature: 17 °C
